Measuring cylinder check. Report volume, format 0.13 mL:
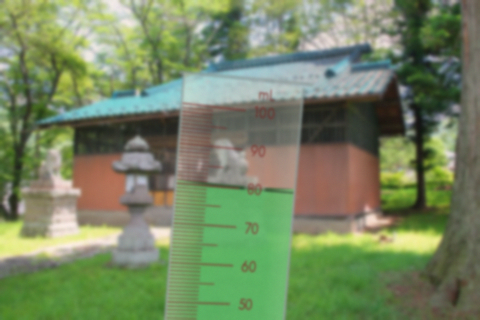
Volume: 80 mL
